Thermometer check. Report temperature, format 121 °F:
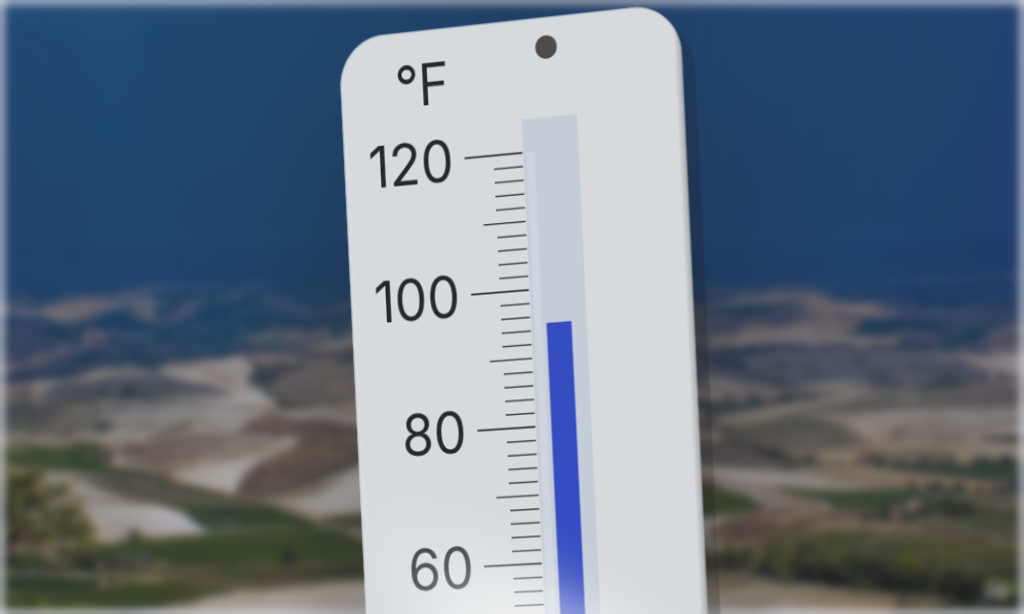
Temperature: 95 °F
